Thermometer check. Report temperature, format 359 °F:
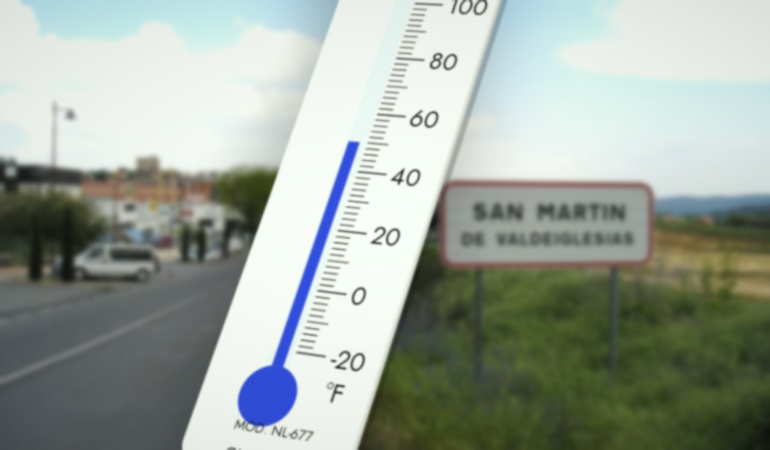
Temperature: 50 °F
